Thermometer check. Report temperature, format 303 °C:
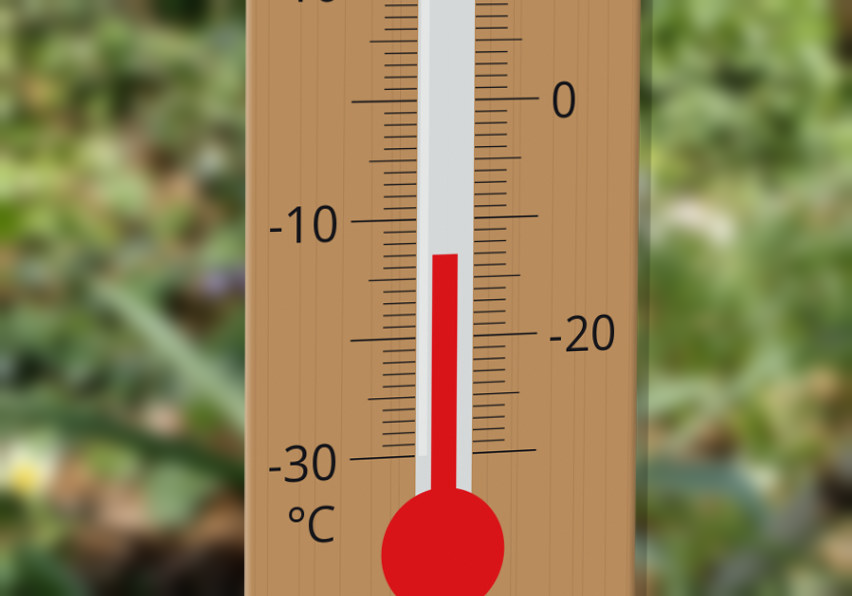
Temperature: -13 °C
